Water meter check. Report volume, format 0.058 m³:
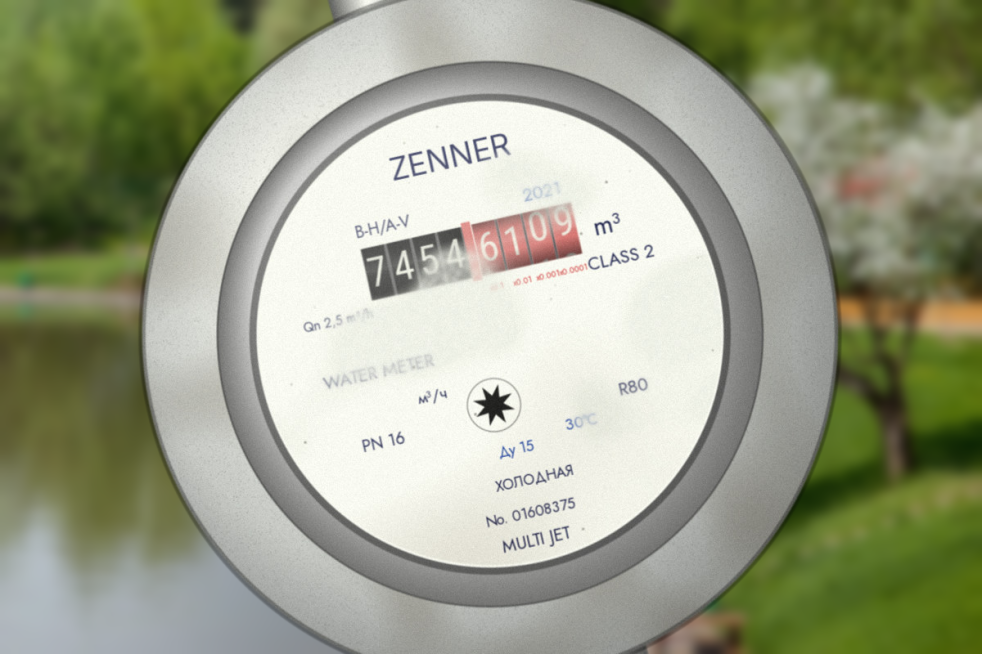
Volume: 7454.6109 m³
